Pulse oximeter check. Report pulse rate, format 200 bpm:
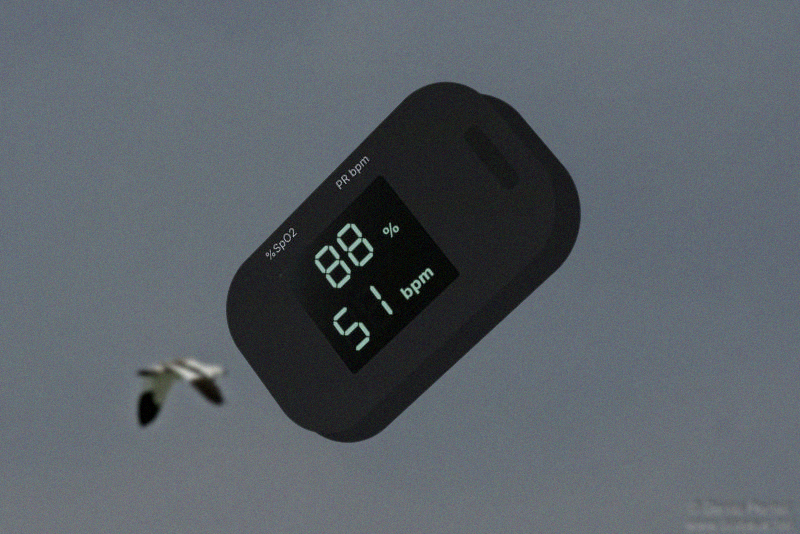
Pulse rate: 51 bpm
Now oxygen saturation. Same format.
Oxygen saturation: 88 %
